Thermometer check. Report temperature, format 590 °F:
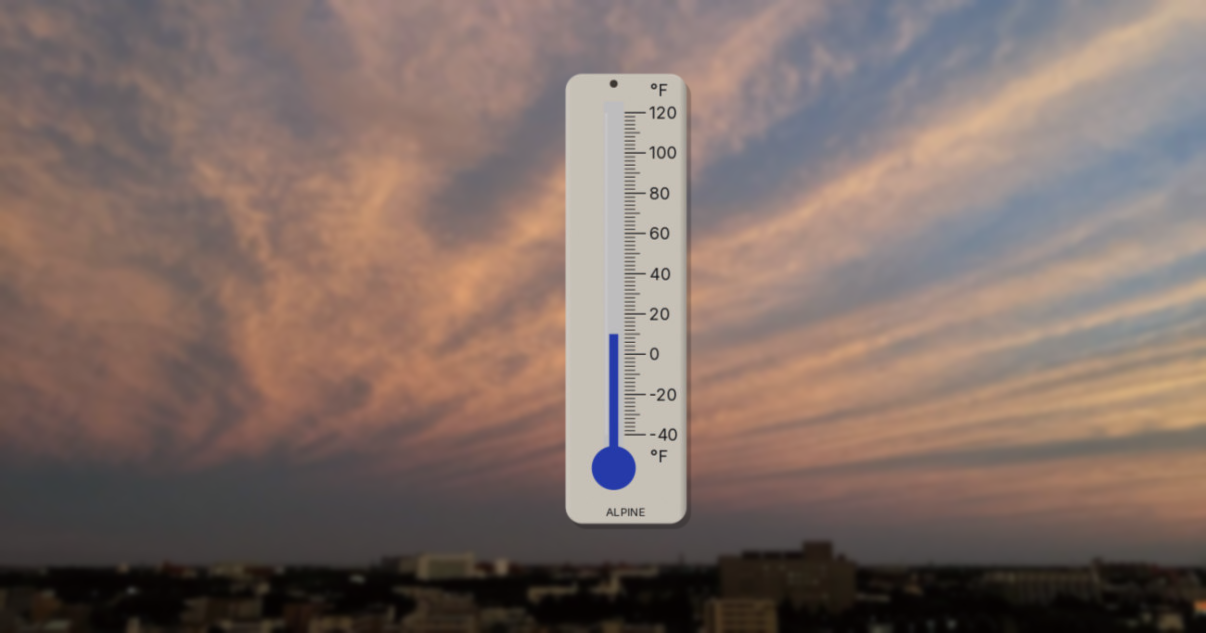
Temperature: 10 °F
